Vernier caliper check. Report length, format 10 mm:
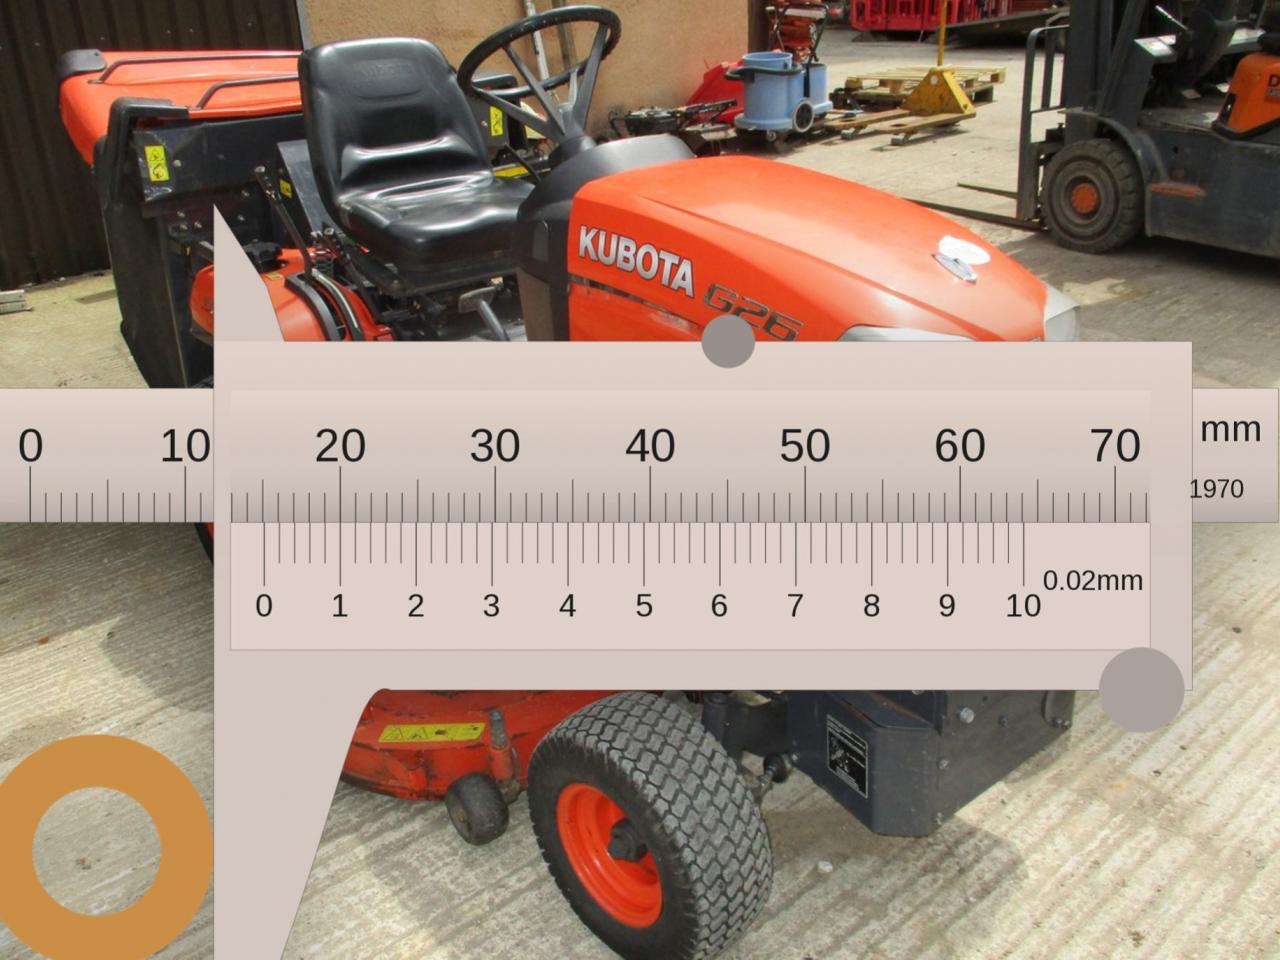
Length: 15.1 mm
